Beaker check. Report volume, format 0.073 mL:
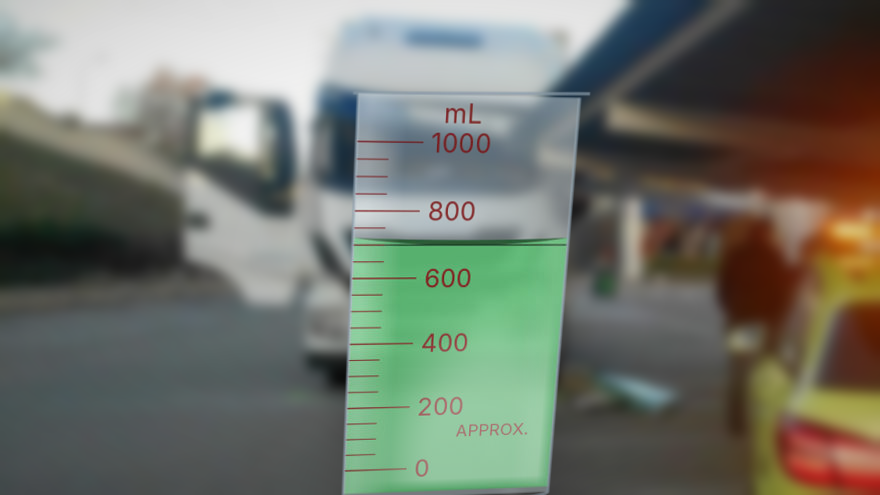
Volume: 700 mL
